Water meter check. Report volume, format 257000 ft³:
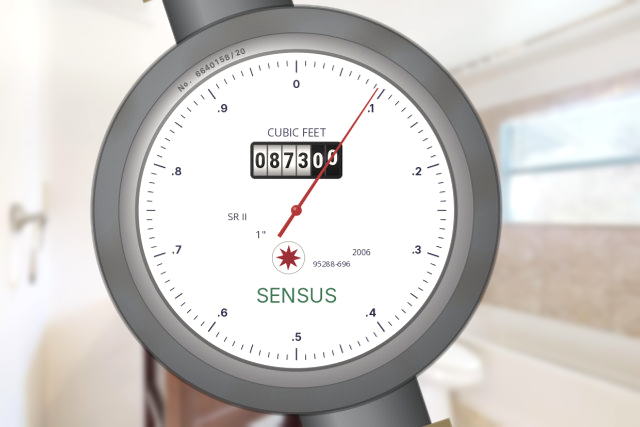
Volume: 87300.09 ft³
